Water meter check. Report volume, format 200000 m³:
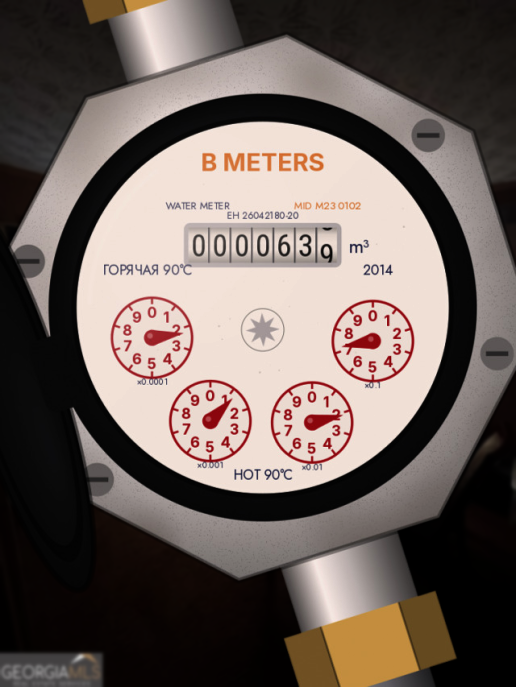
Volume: 638.7212 m³
